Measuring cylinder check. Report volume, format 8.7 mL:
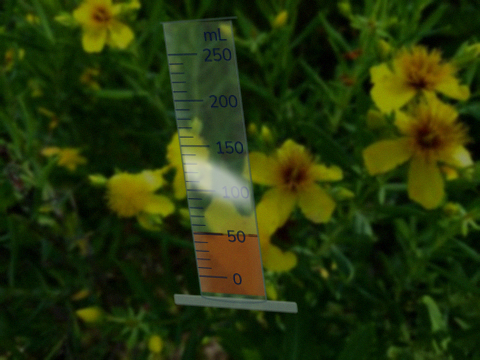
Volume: 50 mL
